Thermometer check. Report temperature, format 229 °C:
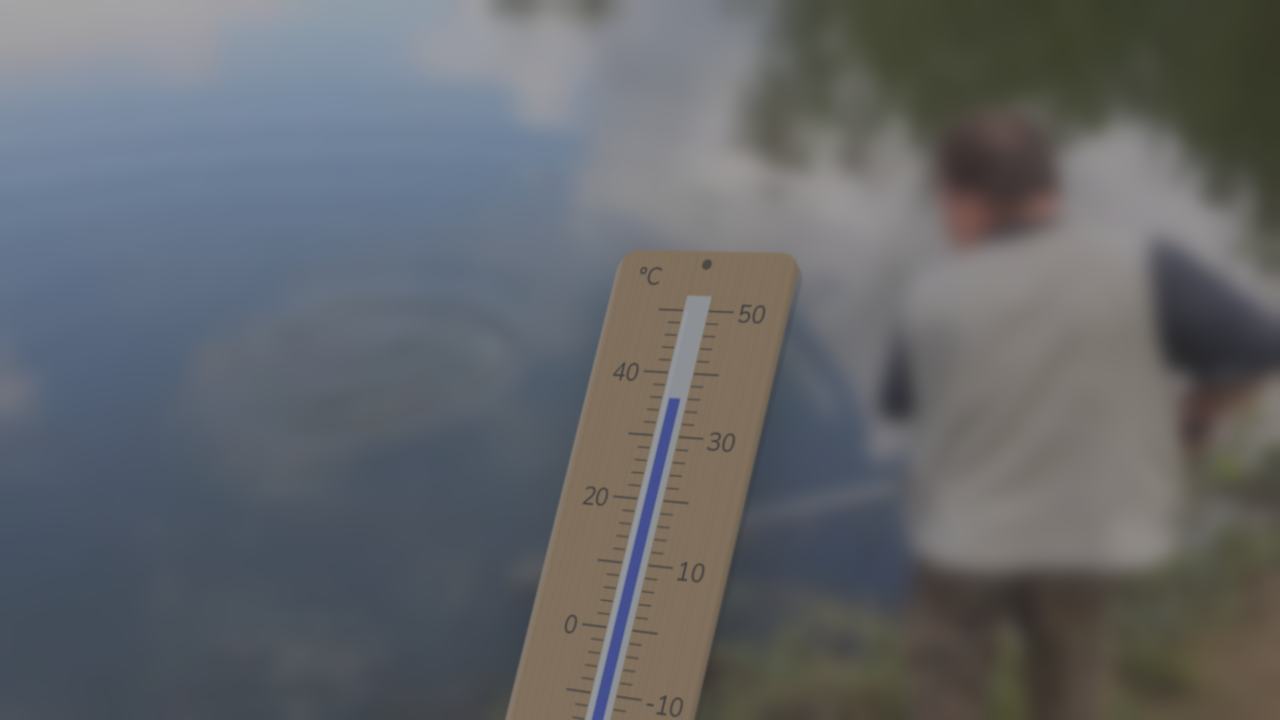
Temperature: 36 °C
